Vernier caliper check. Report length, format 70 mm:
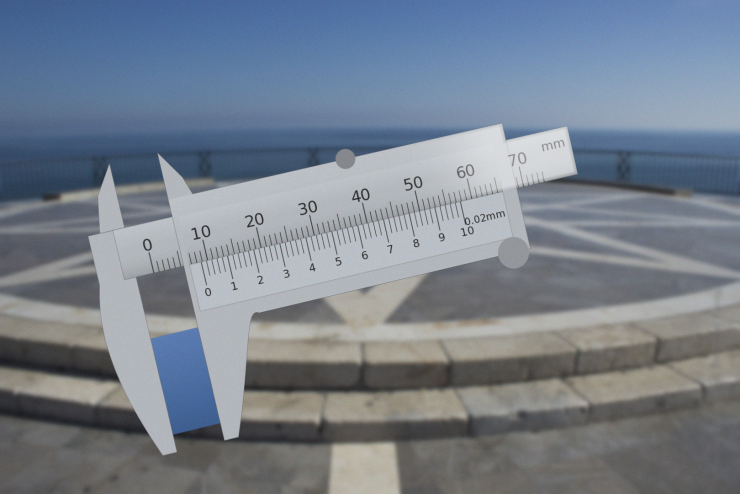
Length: 8.8 mm
